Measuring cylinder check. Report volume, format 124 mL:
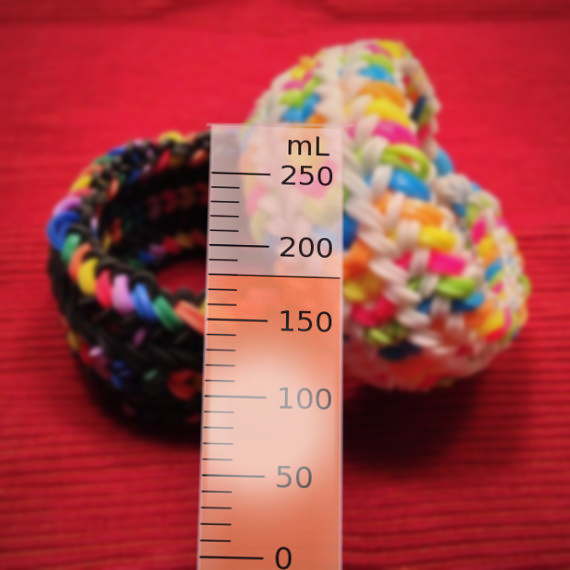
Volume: 180 mL
